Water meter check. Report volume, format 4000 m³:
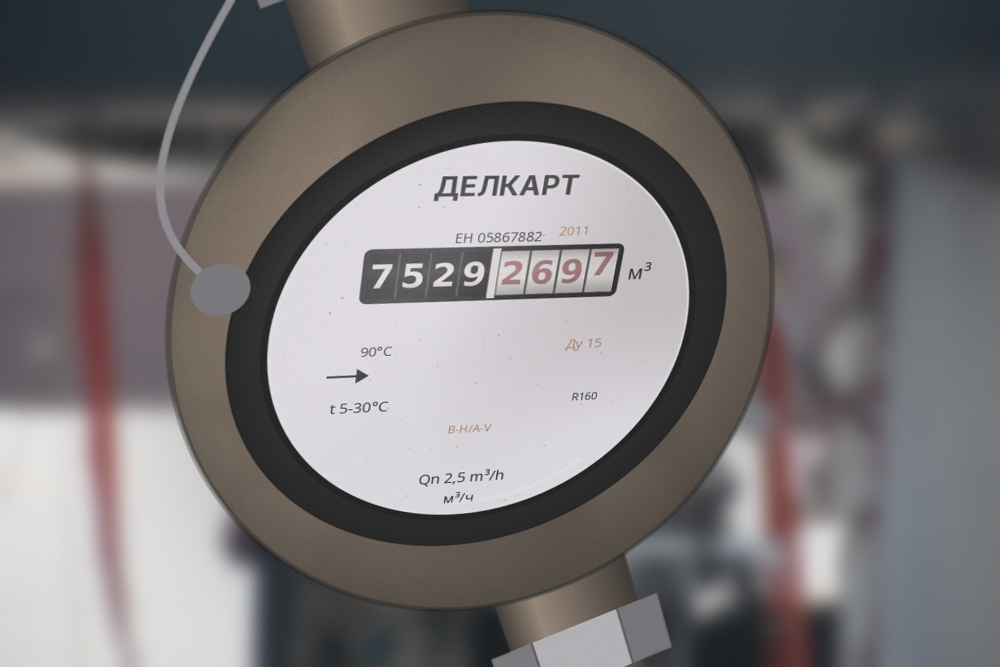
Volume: 7529.2697 m³
